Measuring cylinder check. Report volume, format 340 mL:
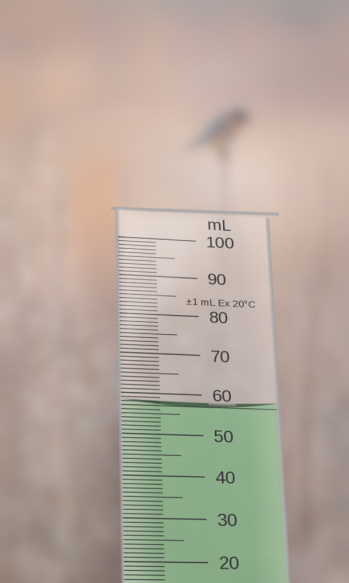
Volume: 57 mL
